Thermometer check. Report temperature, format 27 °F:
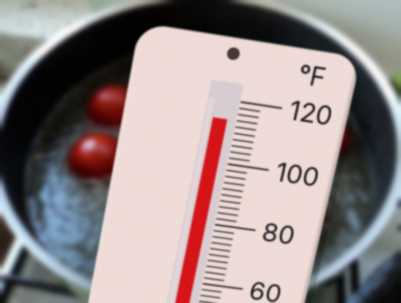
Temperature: 114 °F
